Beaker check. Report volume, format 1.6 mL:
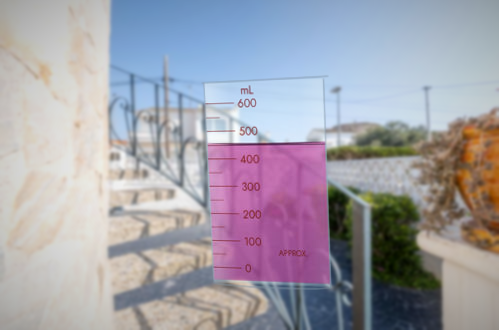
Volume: 450 mL
